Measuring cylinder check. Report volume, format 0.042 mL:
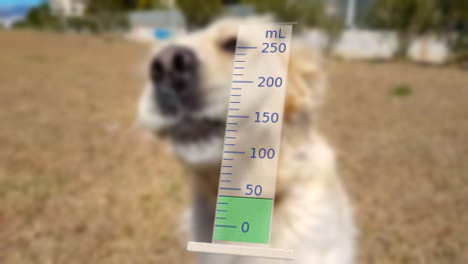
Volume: 40 mL
